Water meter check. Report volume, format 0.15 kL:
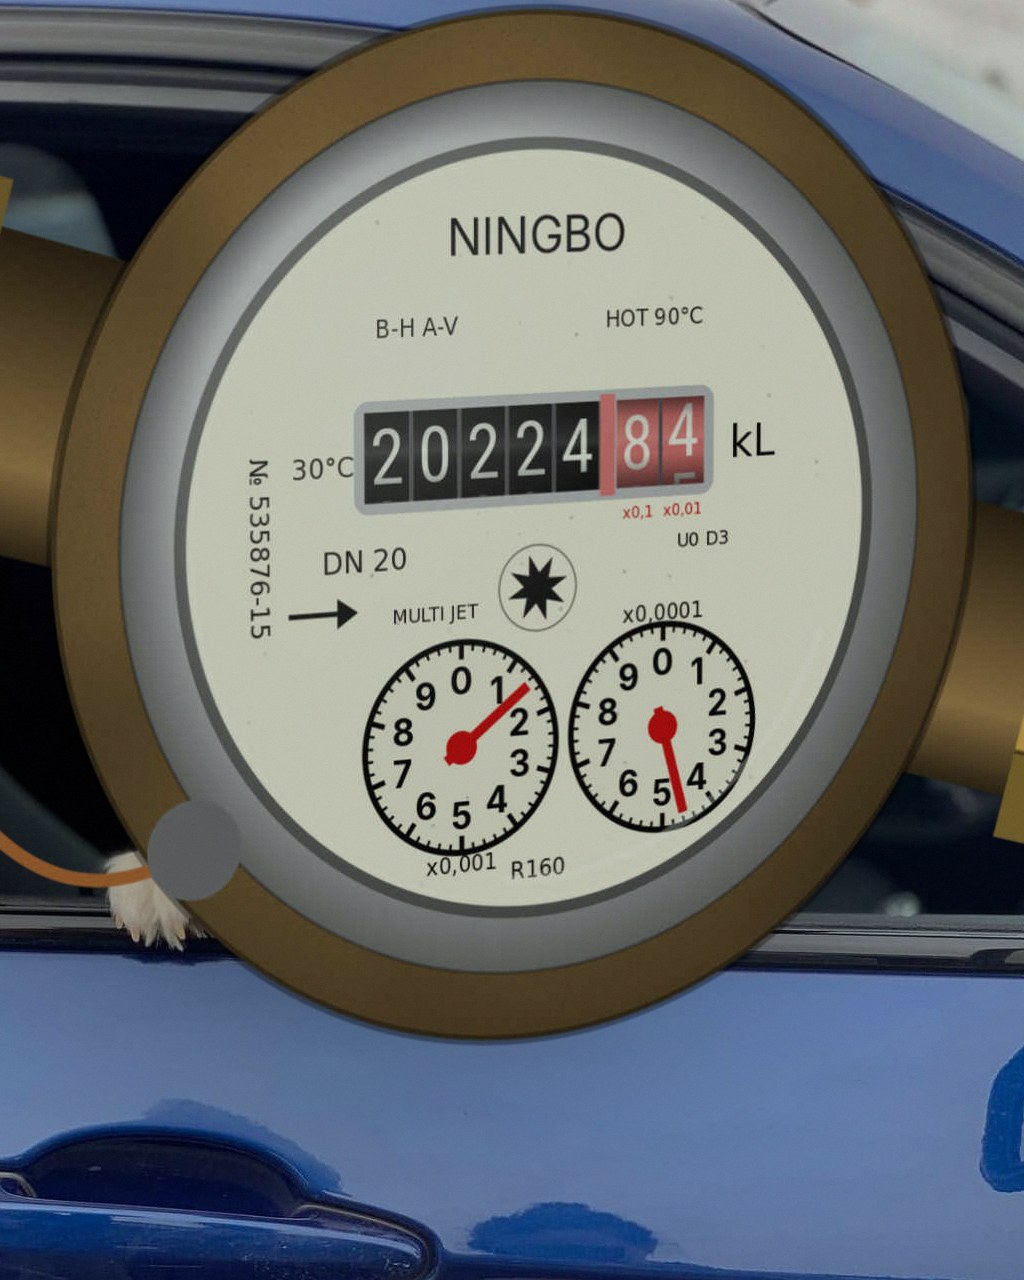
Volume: 20224.8414 kL
